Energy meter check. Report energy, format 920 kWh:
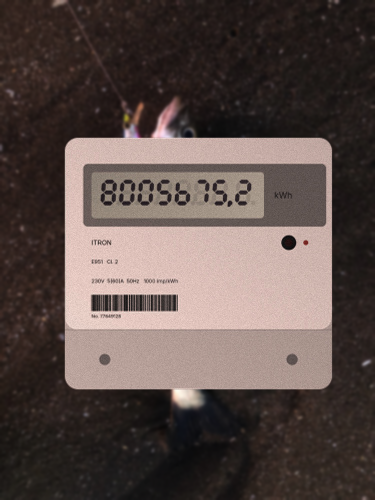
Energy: 8005675.2 kWh
